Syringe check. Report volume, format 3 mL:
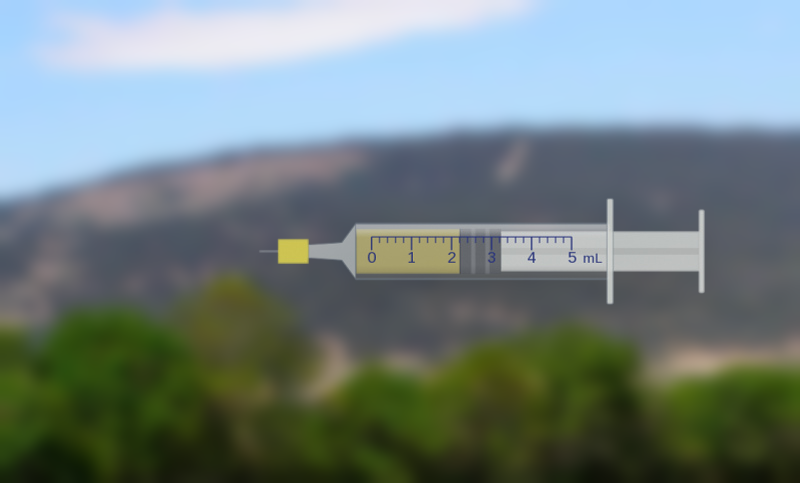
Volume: 2.2 mL
